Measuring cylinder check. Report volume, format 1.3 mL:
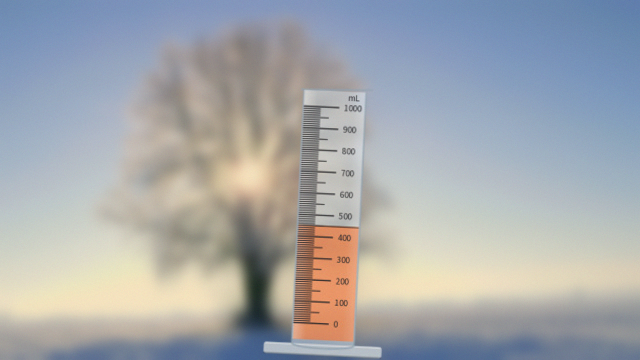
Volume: 450 mL
